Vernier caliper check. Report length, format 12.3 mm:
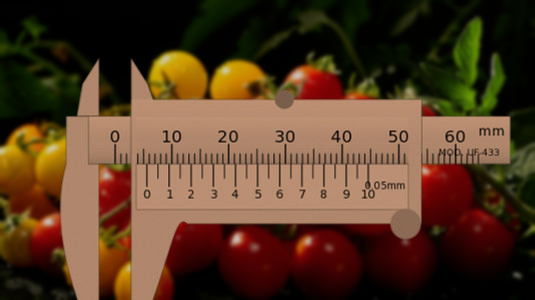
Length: 5.6 mm
